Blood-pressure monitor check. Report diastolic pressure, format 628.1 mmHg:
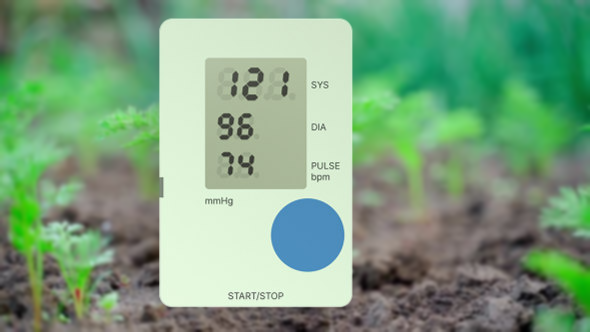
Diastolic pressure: 96 mmHg
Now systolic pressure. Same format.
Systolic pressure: 121 mmHg
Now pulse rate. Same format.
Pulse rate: 74 bpm
